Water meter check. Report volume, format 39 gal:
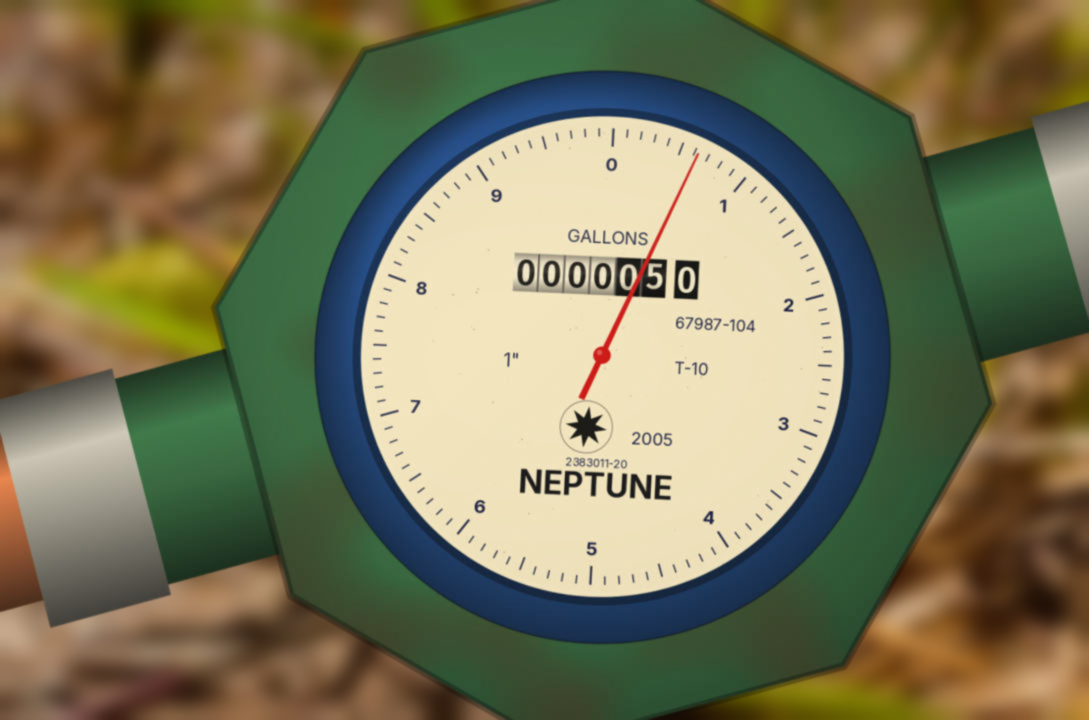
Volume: 50.6 gal
